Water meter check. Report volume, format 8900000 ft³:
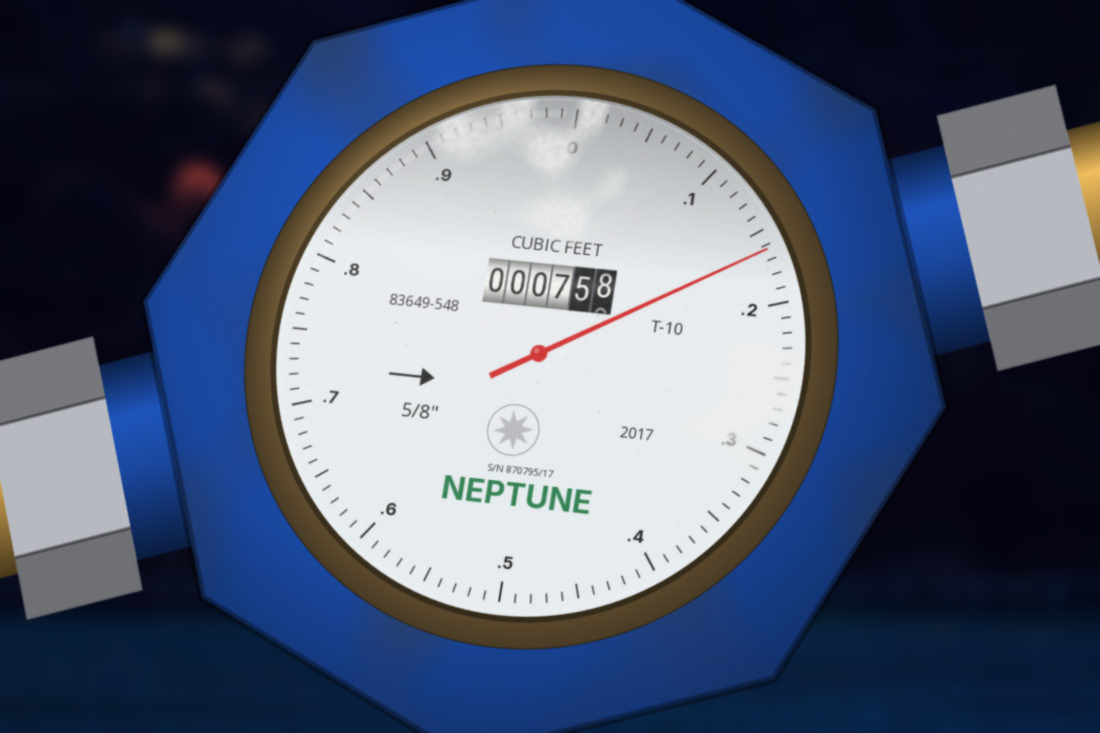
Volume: 758.16 ft³
